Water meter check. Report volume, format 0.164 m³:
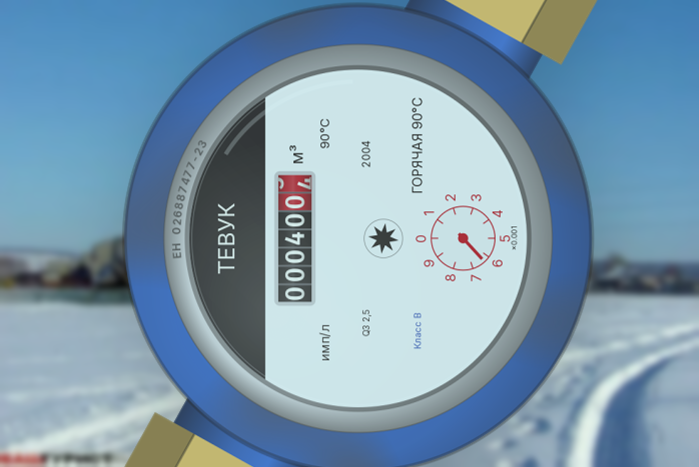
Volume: 40.036 m³
